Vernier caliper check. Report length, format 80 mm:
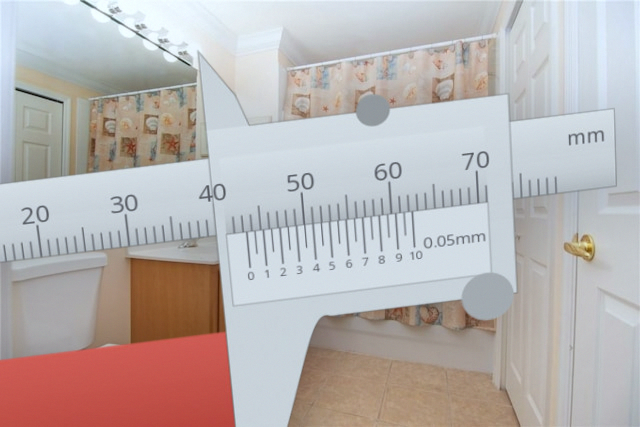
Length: 43.4 mm
